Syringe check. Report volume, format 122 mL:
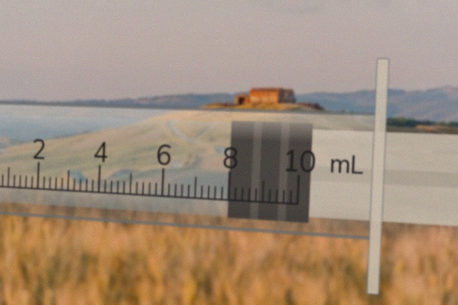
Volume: 8 mL
